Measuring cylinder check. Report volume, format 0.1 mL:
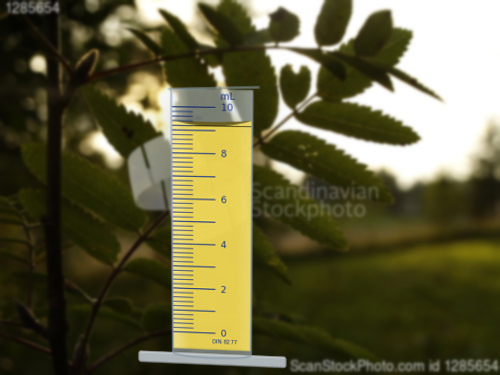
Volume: 9.2 mL
